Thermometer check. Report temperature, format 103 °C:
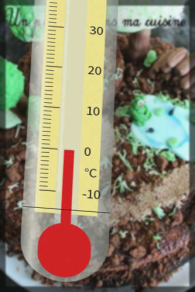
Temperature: 0 °C
